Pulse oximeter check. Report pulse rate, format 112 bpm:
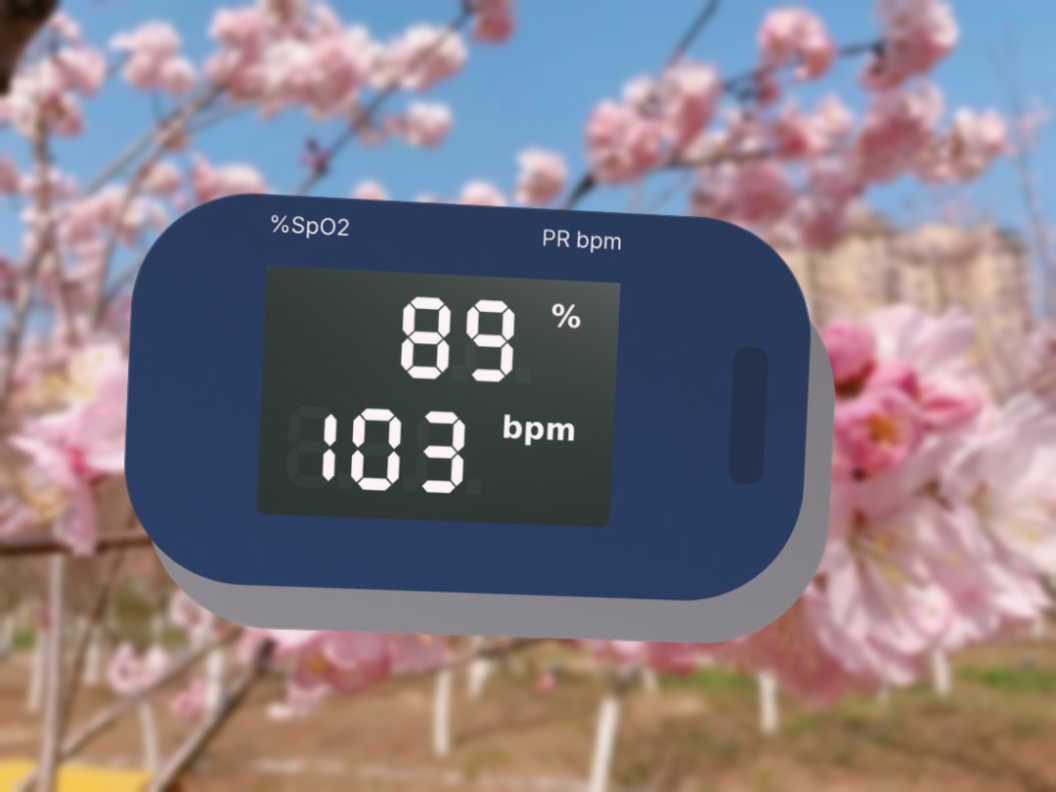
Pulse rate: 103 bpm
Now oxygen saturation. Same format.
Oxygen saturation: 89 %
